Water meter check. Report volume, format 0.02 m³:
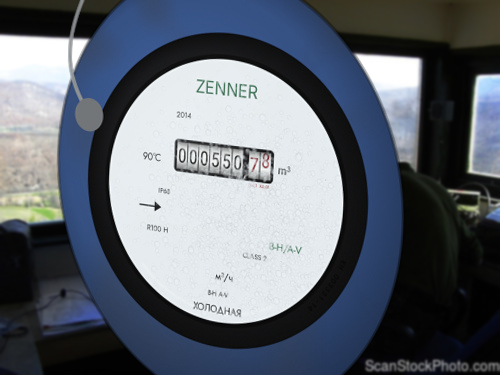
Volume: 550.78 m³
